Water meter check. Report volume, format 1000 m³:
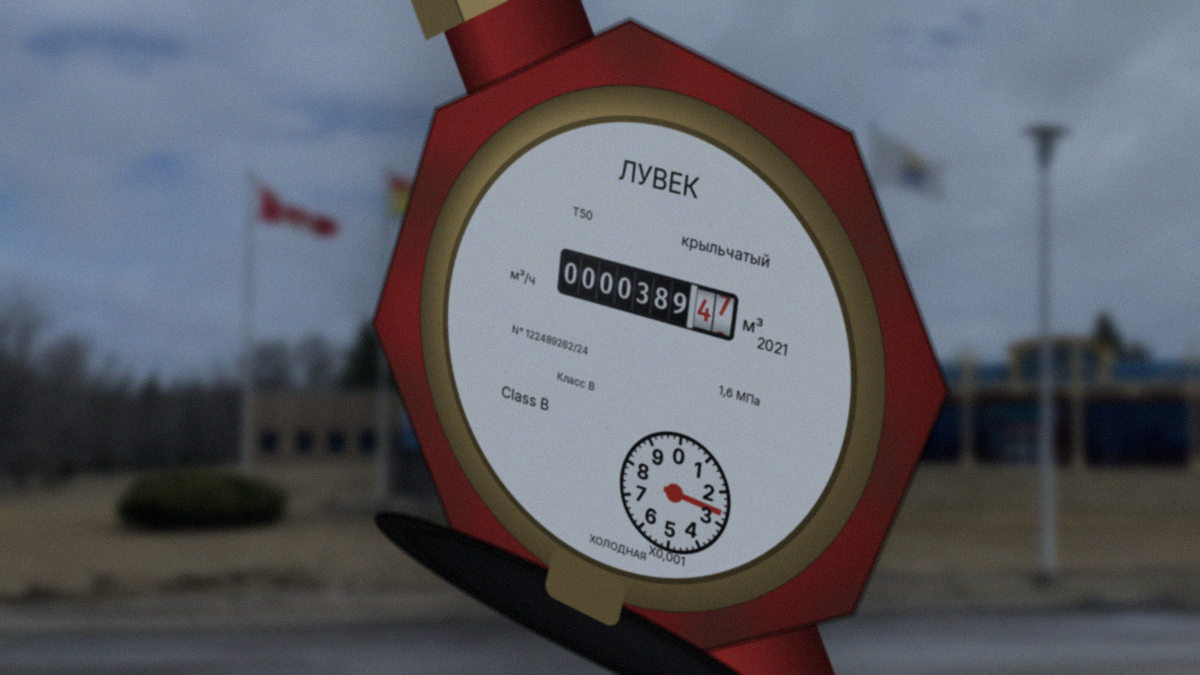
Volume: 389.472 m³
